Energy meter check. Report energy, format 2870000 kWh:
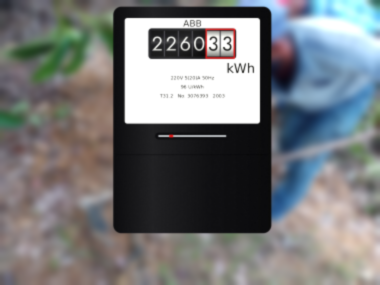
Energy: 2260.33 kWh
